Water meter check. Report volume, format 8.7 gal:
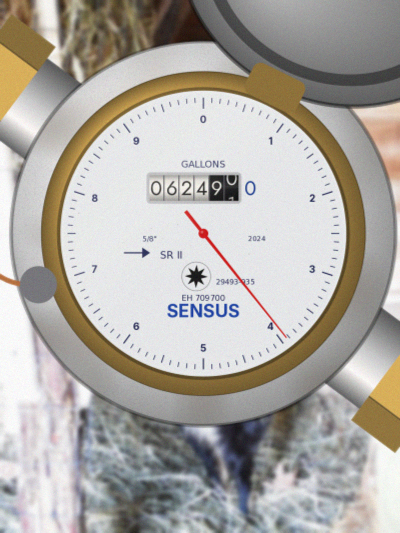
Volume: 624903.9 gal
